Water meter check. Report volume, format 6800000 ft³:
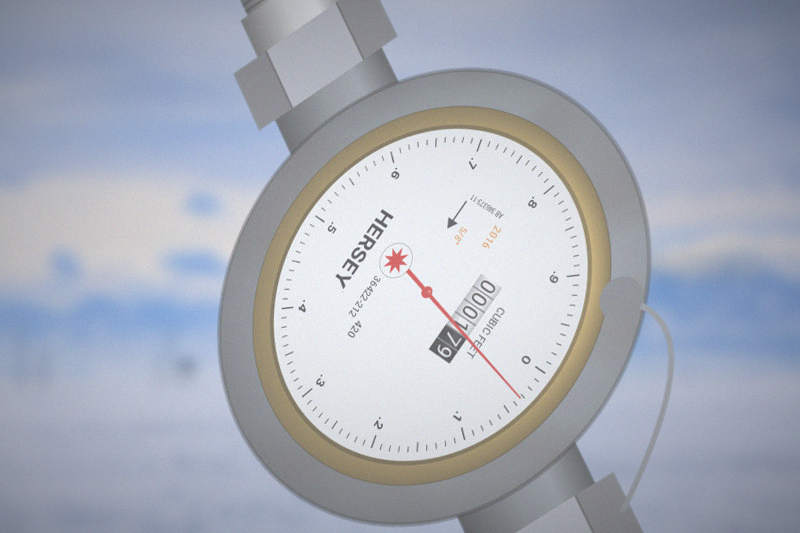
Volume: 179.03 ft³
